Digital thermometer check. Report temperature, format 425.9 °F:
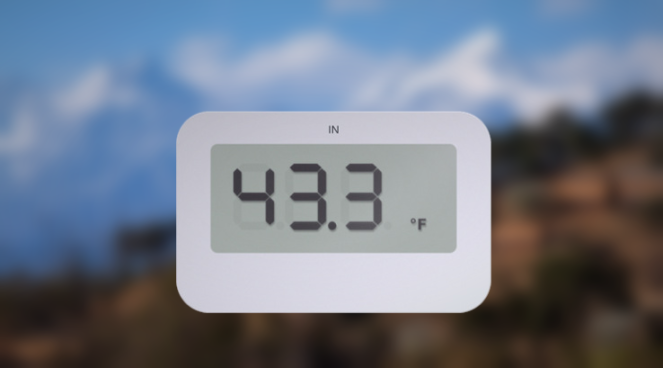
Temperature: 43.3 °F
